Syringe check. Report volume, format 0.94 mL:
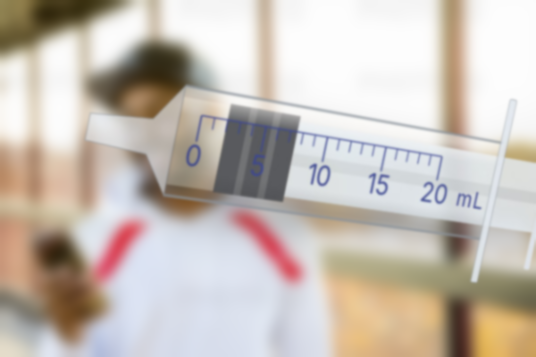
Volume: 2 mL
